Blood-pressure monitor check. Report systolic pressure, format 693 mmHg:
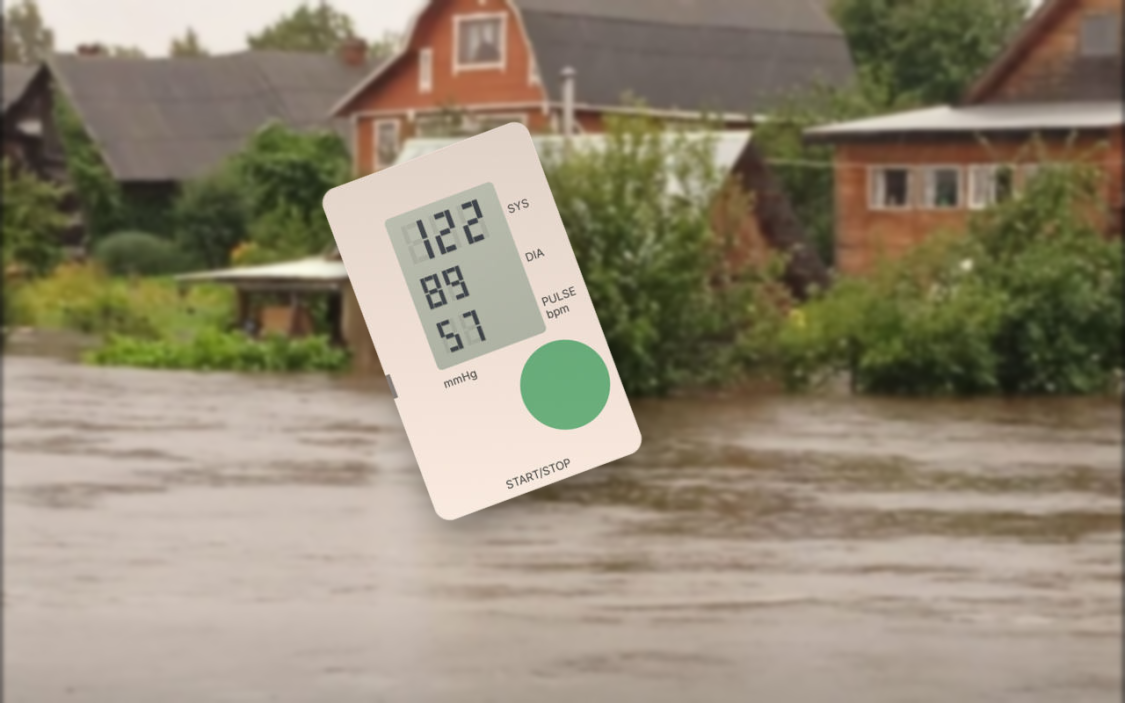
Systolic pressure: 122 mmHg
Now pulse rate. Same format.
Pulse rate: 57 bpm
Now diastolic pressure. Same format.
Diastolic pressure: 89 mmHg
